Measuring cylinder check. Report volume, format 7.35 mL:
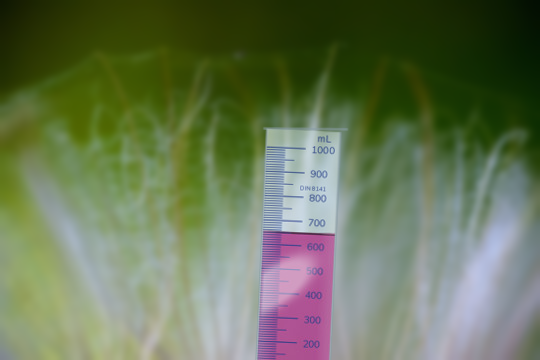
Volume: 650 mL
